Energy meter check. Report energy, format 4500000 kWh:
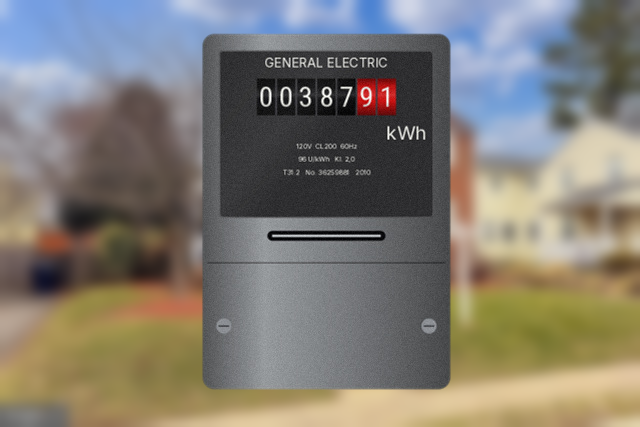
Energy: 387.91 kWh
